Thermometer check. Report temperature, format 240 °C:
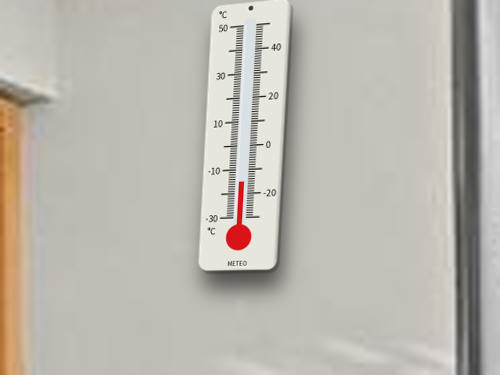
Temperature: -15 °C
